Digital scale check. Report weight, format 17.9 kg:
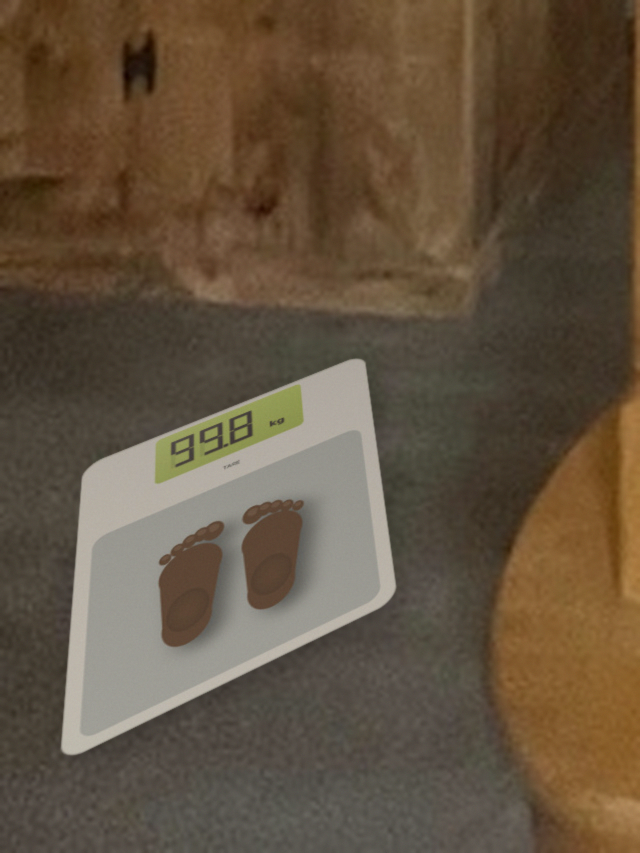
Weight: 99.8 kg
